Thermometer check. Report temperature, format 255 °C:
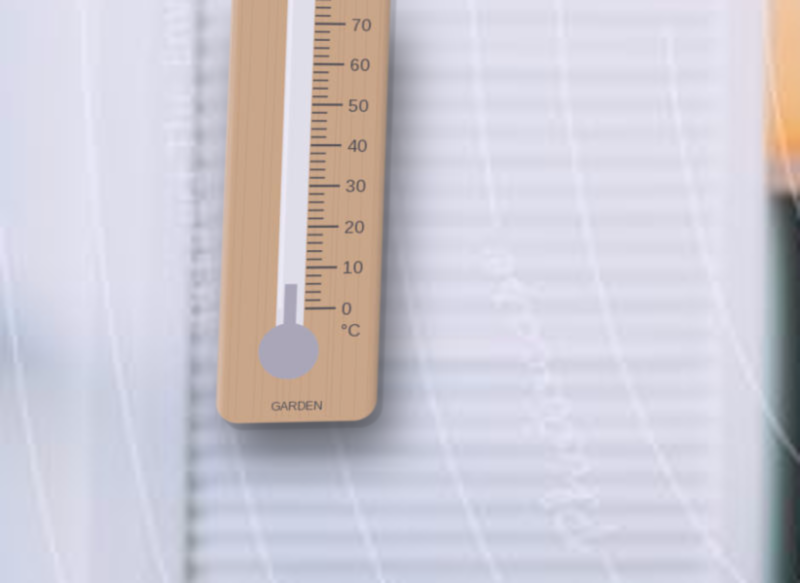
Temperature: 6 °C
